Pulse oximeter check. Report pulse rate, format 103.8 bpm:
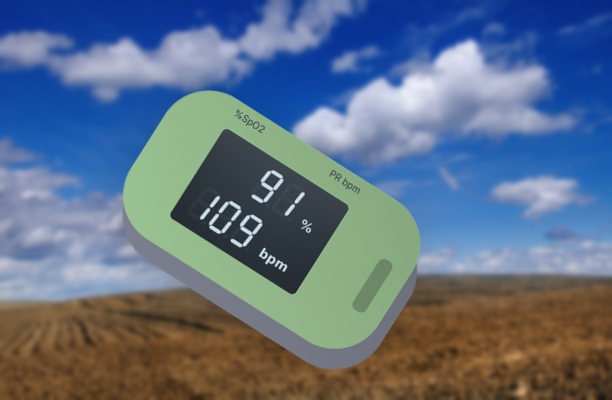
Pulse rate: 109 bpm
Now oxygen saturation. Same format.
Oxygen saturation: 91 %
